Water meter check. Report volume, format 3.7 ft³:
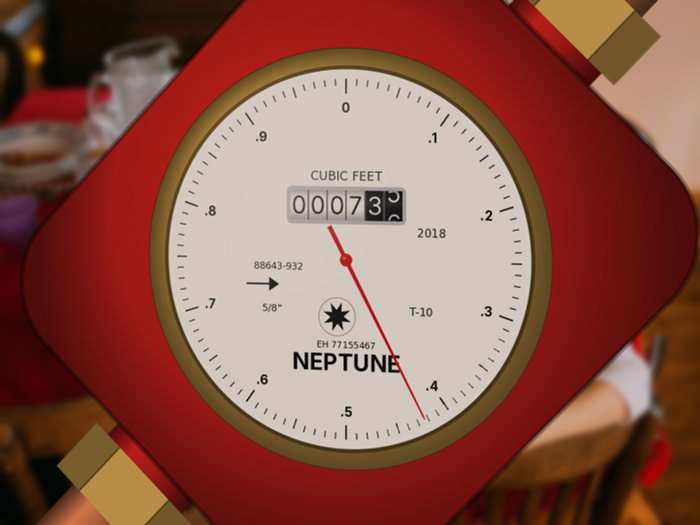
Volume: 735.42 ft³
